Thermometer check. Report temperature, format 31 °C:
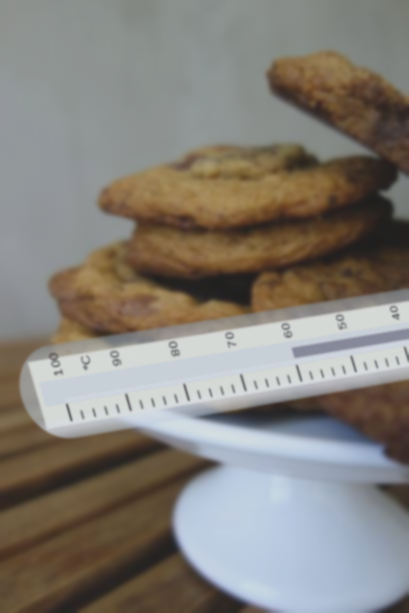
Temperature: 60 °C
